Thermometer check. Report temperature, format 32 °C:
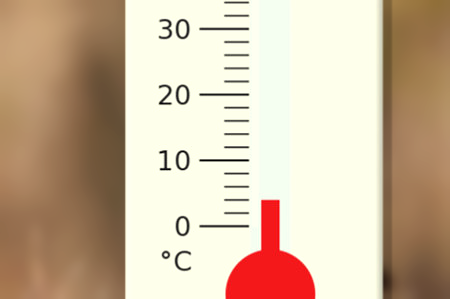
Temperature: 4 °C
